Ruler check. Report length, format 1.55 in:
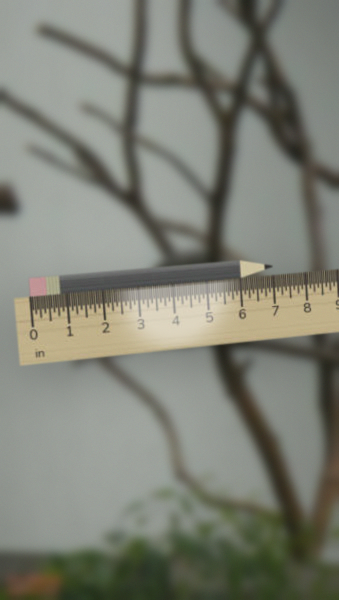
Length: 7 in
